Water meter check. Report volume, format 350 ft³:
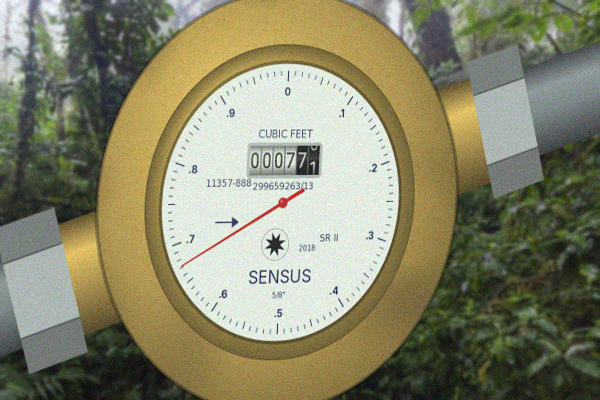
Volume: 770.67 ft³
